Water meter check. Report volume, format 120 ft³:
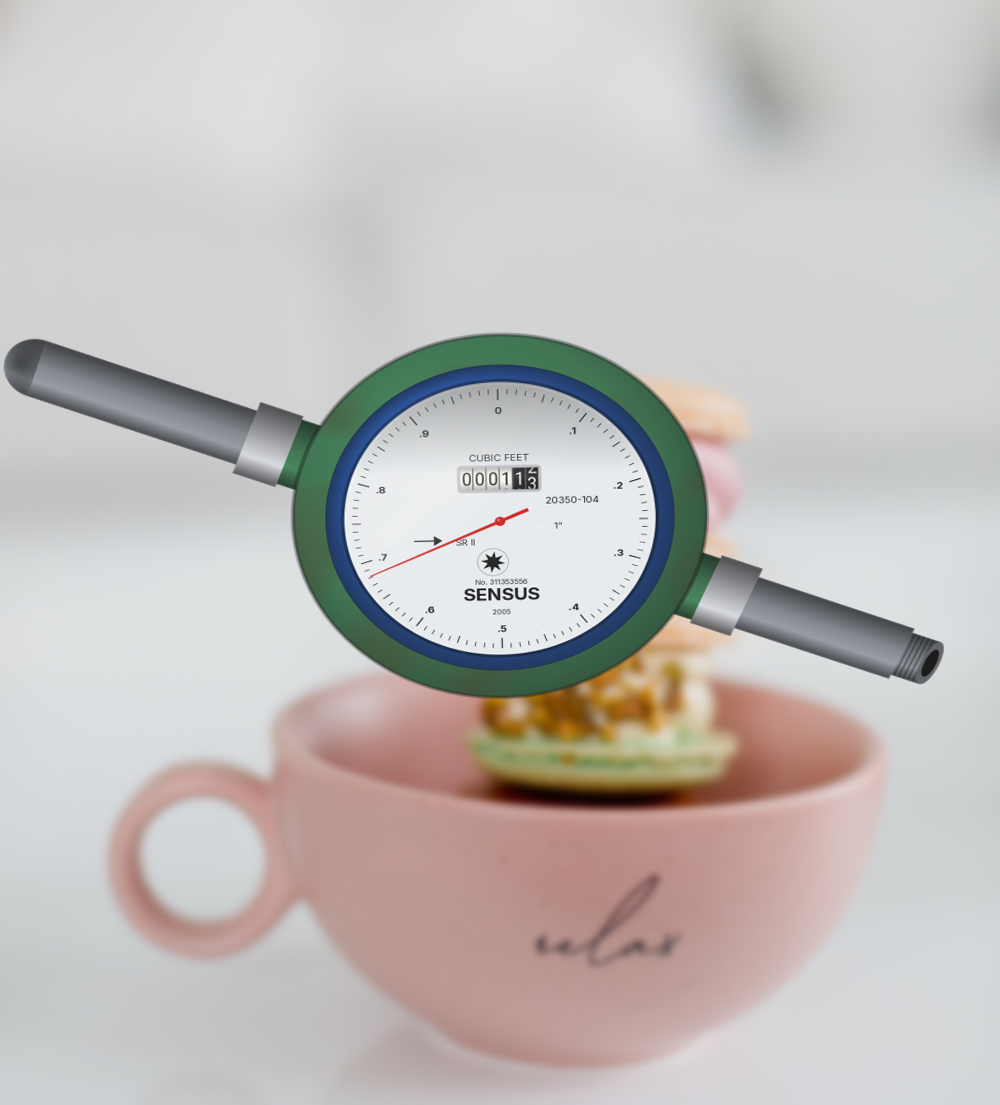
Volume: 112.68 ft³
